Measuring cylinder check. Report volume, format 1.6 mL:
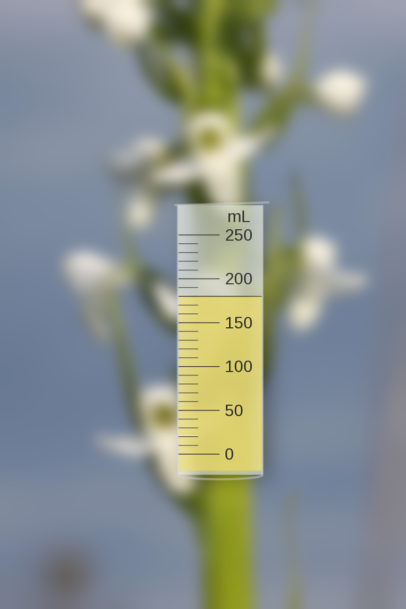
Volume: 180 mL
